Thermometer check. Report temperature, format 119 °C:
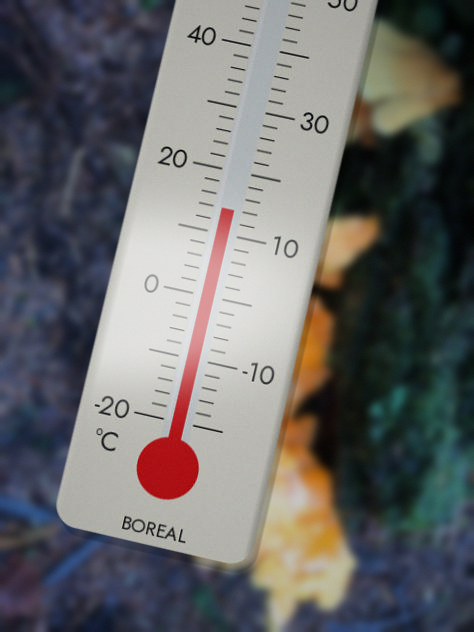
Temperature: 14 °C
